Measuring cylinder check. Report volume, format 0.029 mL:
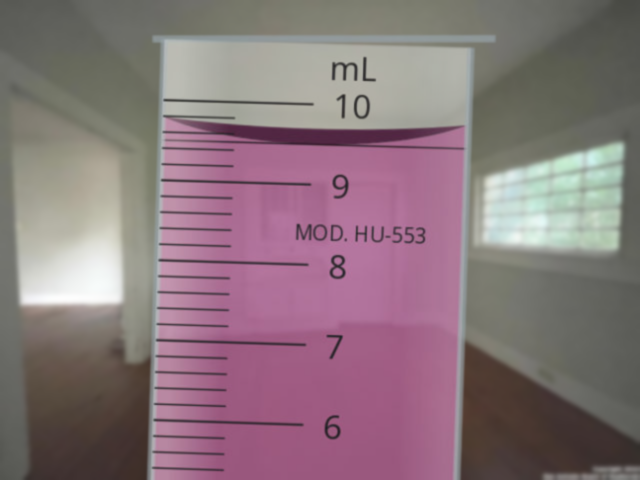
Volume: 9.5 mL
